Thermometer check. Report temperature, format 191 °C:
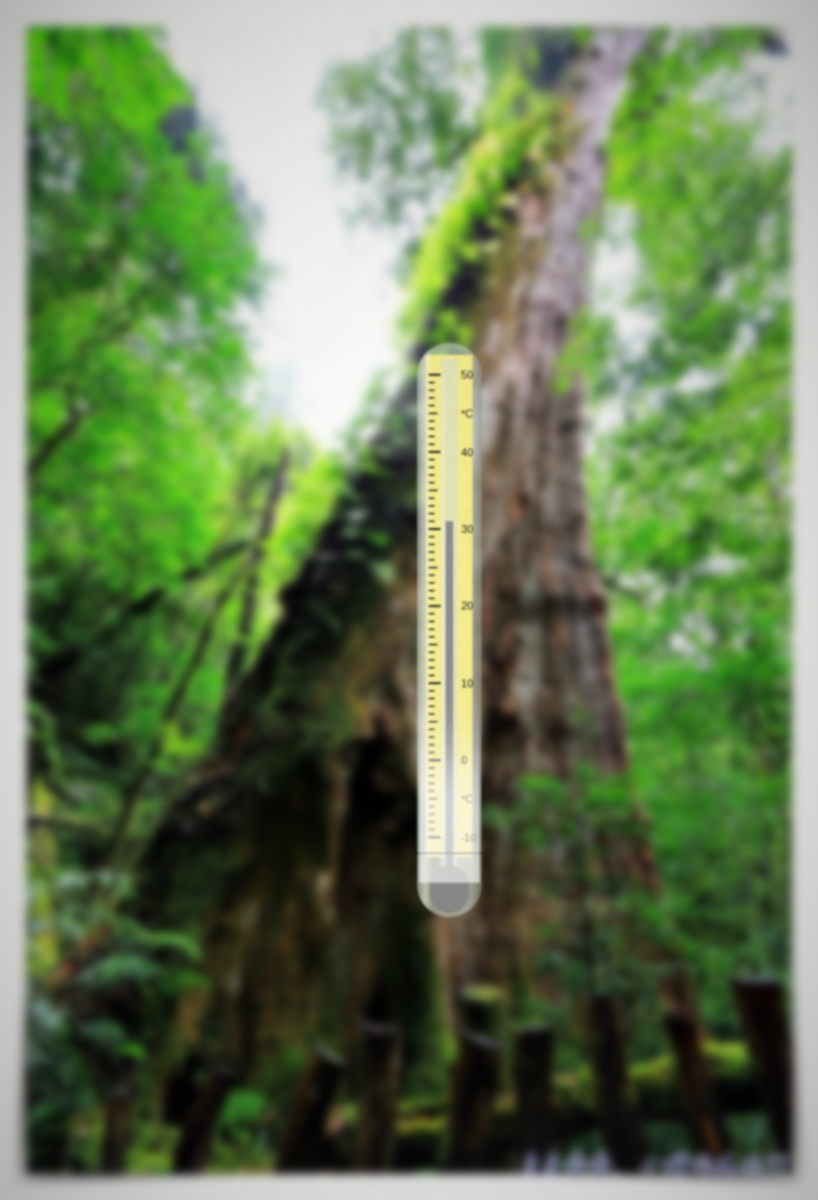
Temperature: 31 °C
